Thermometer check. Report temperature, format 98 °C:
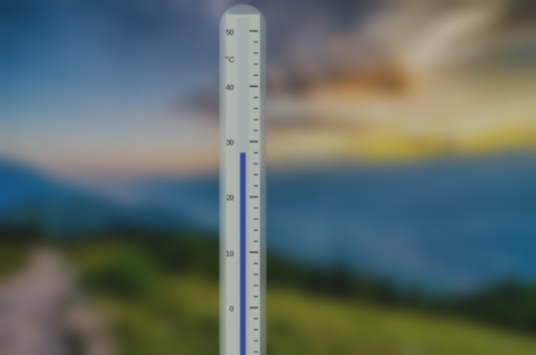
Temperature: 28 °C
